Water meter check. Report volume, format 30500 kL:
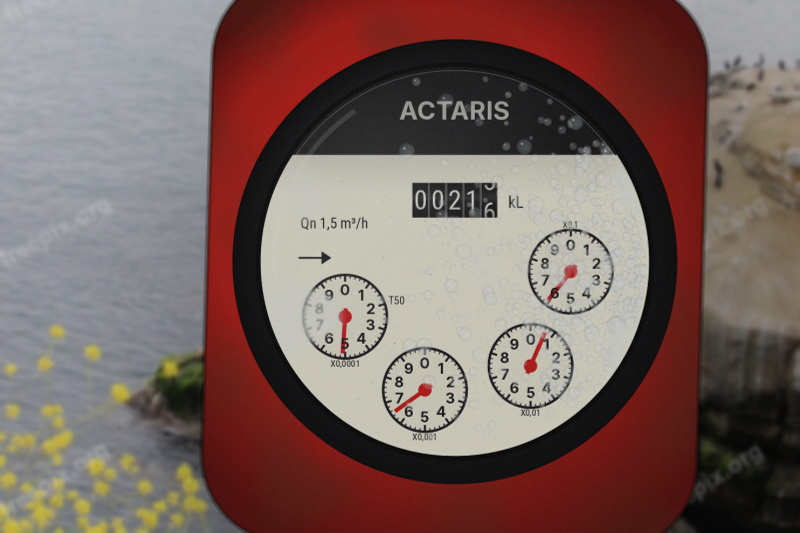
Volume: 215.6065 kL
